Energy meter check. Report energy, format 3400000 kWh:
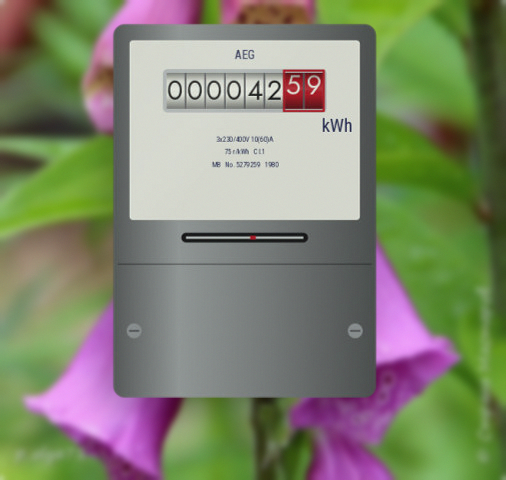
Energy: 42.59 kWh
